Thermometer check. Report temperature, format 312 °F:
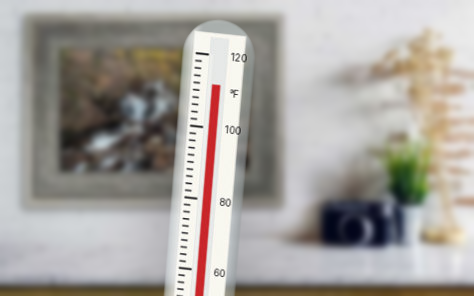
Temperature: 112 °F
